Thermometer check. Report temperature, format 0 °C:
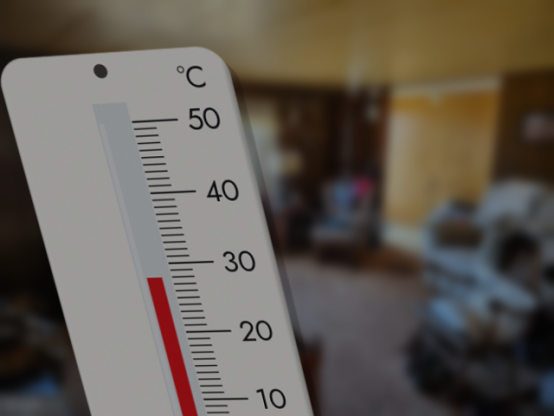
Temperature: 28 °C
